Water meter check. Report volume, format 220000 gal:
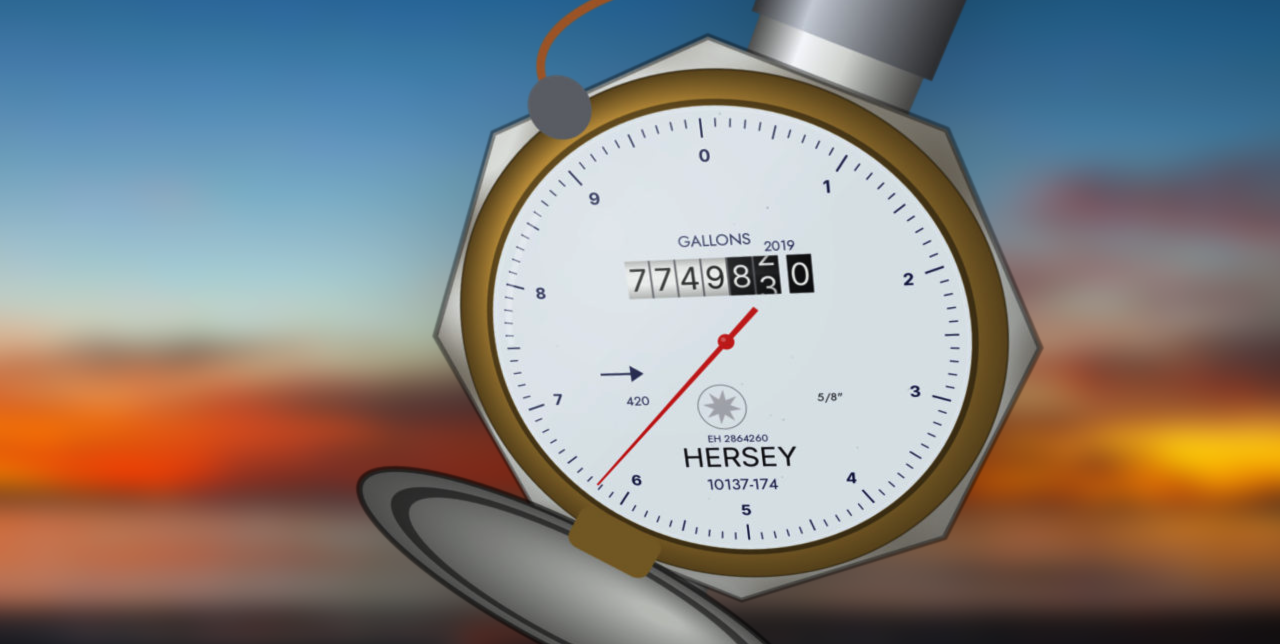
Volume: 7749826.2 gal
